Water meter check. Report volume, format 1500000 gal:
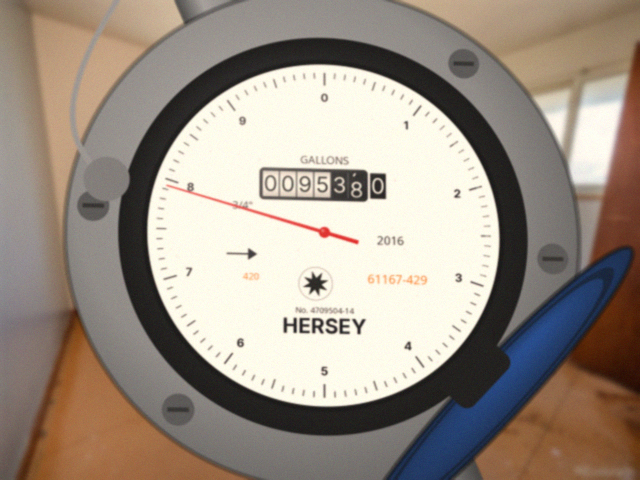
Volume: 95377.9 gal
